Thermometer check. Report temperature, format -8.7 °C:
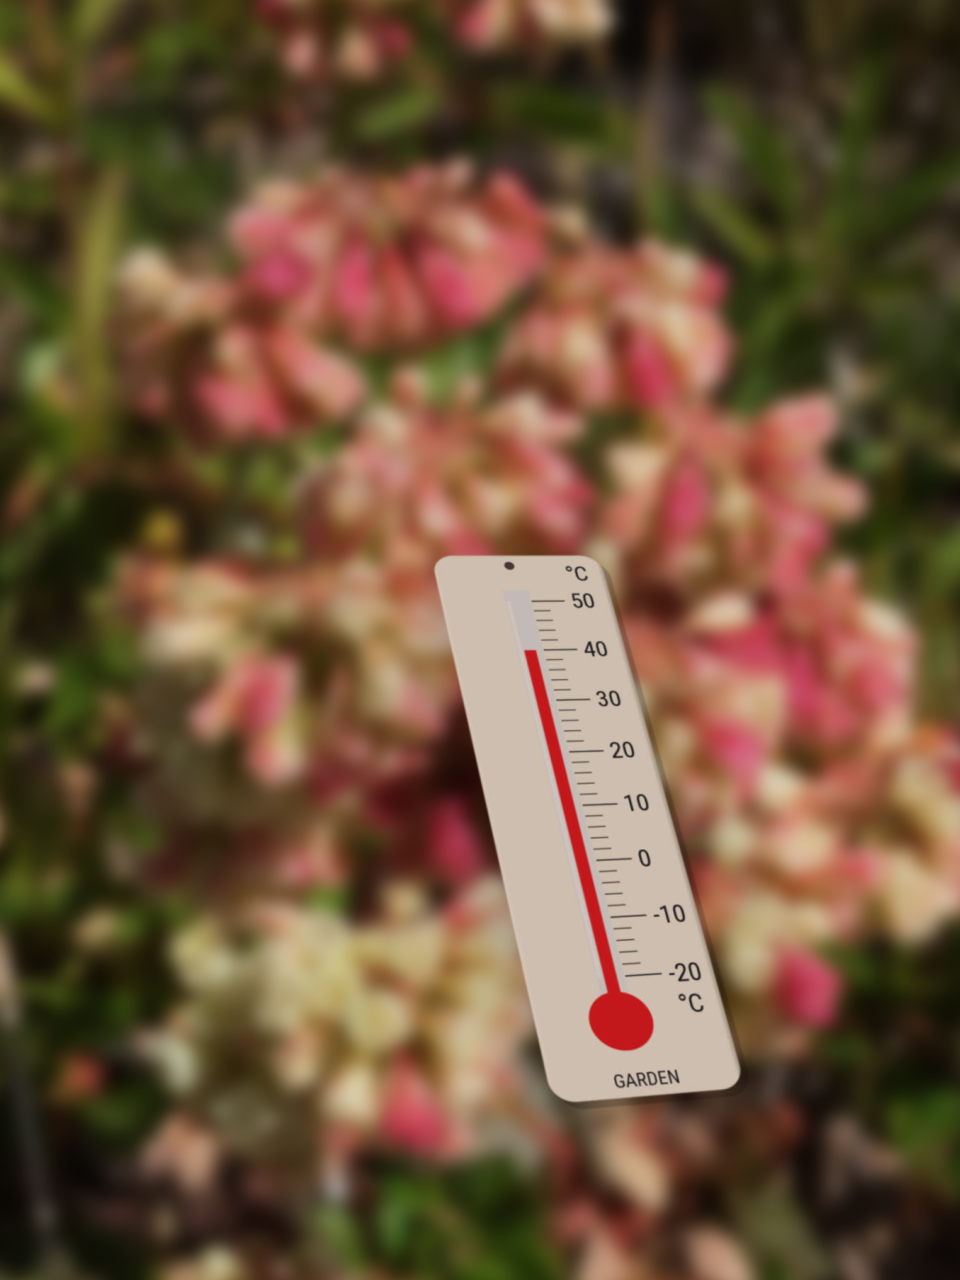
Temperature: 40 °C
